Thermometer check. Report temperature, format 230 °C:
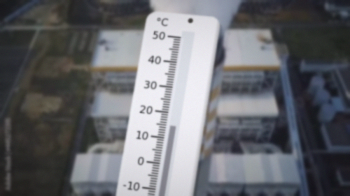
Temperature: 15 °C
